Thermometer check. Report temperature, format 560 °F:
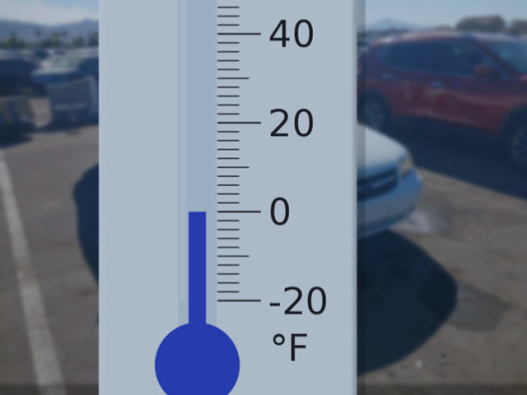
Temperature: 0 °F
